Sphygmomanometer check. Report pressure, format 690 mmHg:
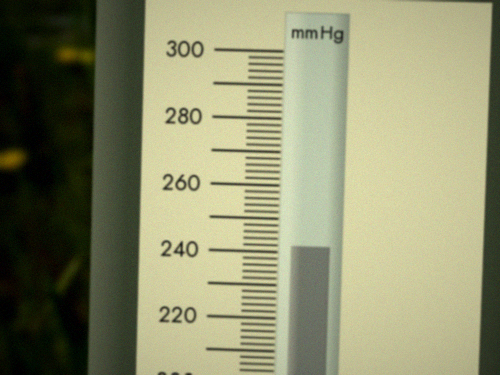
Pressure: 242 mmHg
